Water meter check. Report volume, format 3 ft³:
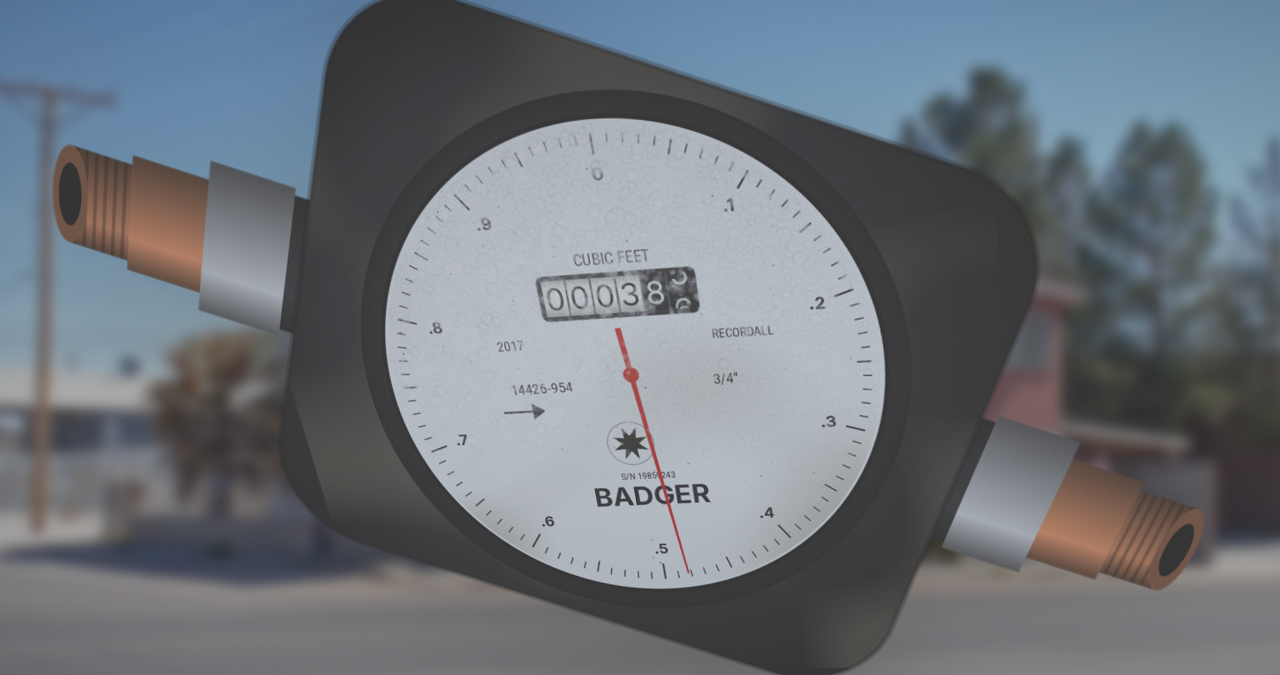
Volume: 385.48 ft³
